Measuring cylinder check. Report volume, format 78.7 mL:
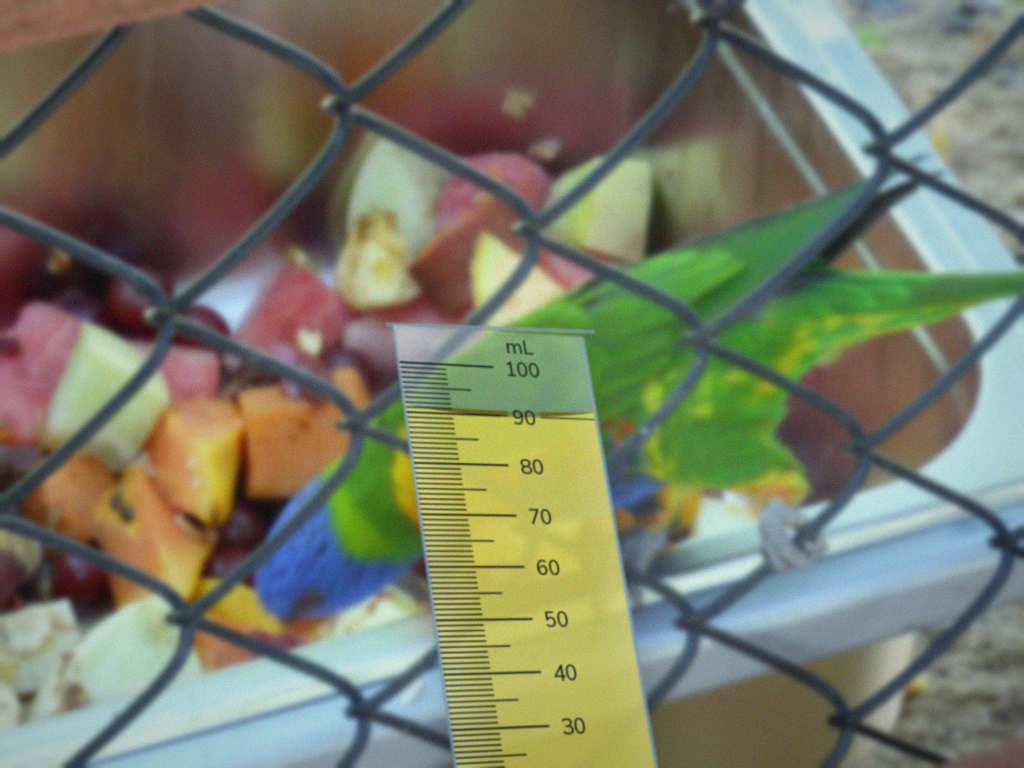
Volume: 90 mL
